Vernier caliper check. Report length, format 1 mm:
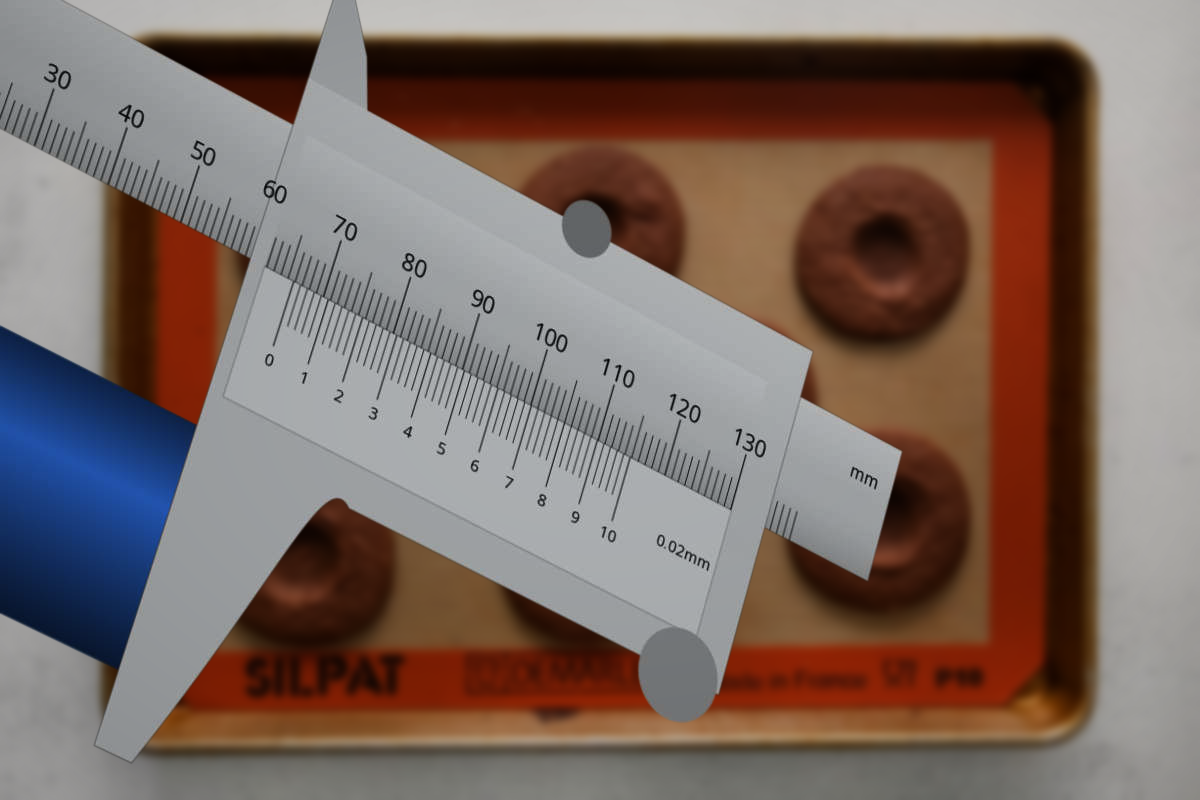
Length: 65.8 mm
